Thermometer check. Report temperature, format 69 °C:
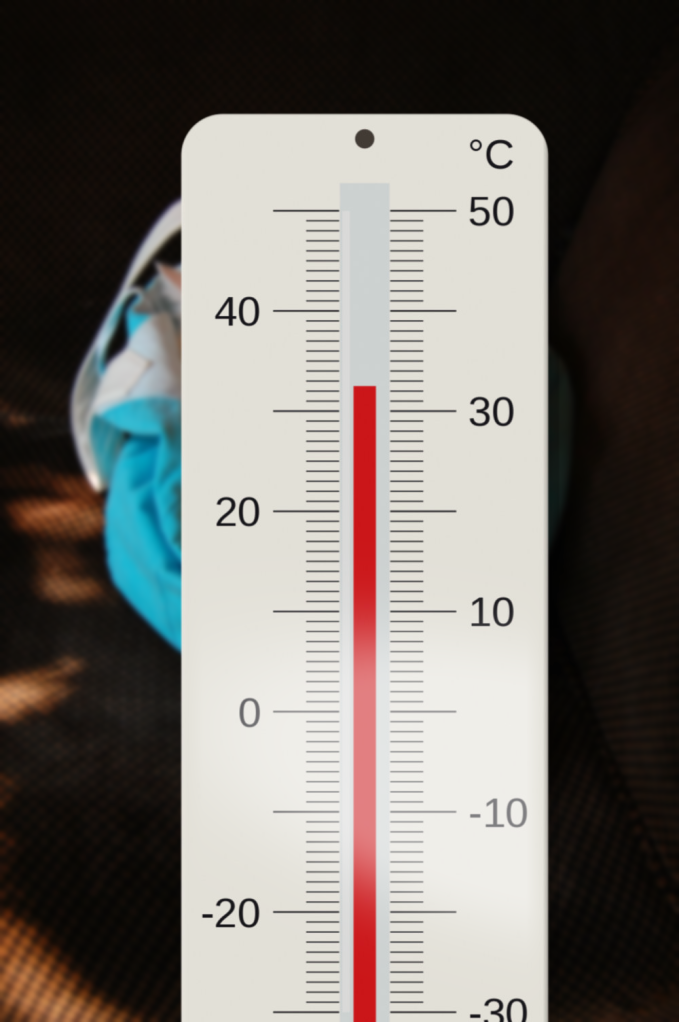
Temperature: 32.5 °C
